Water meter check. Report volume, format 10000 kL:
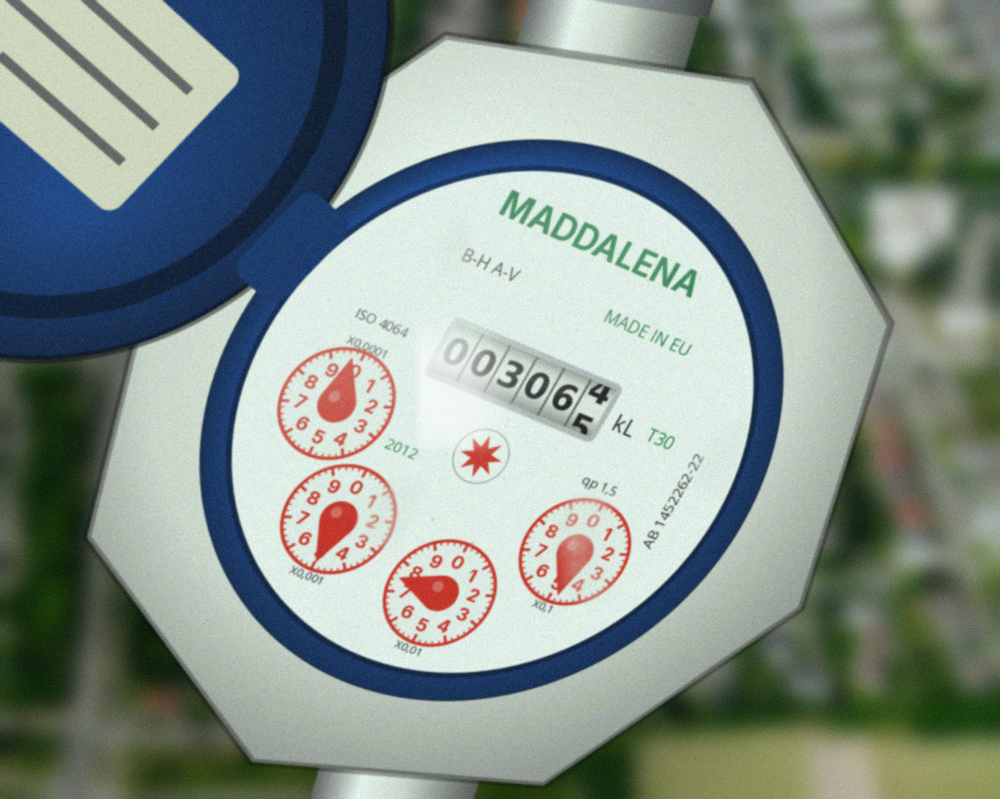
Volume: 3064.4749 kL
